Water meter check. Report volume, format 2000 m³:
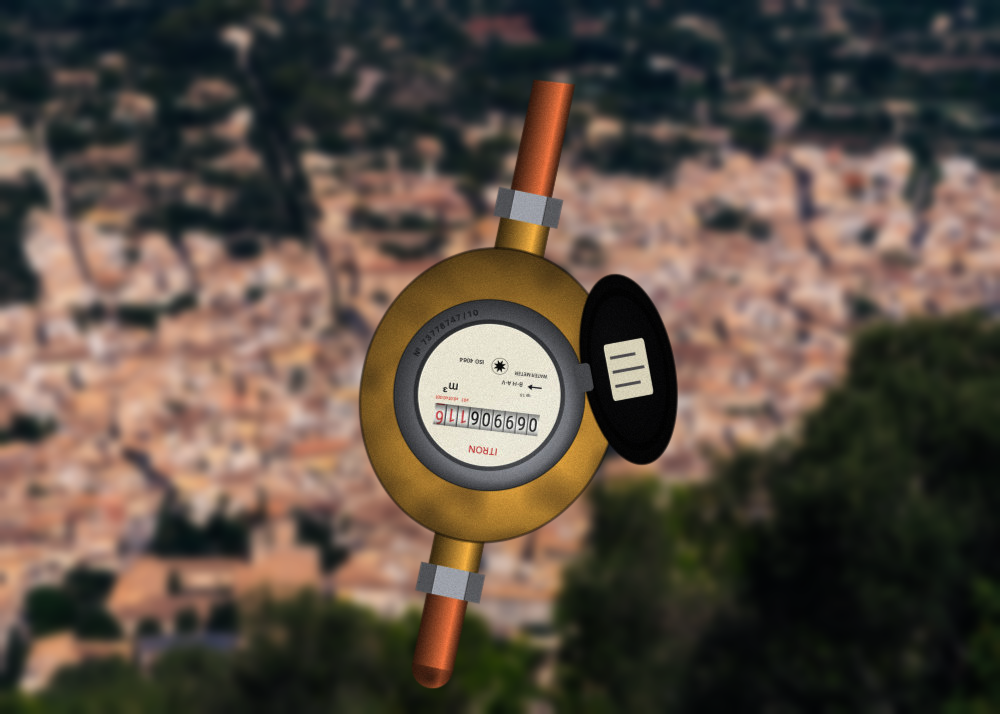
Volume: 69906.116 m³
